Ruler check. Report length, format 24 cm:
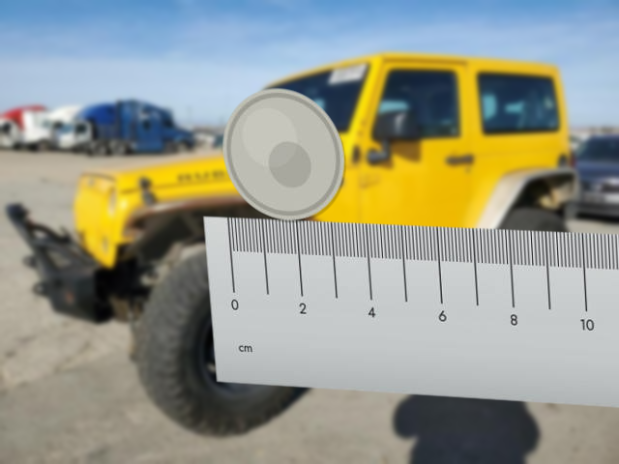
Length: 3.5 cm
